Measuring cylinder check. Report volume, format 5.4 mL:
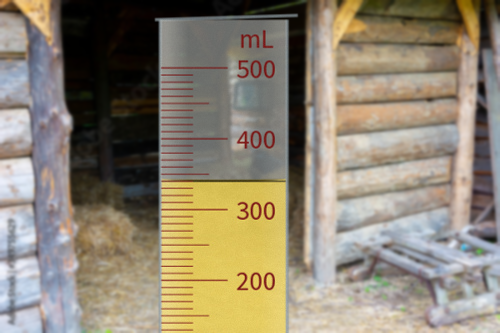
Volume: 340 mL
